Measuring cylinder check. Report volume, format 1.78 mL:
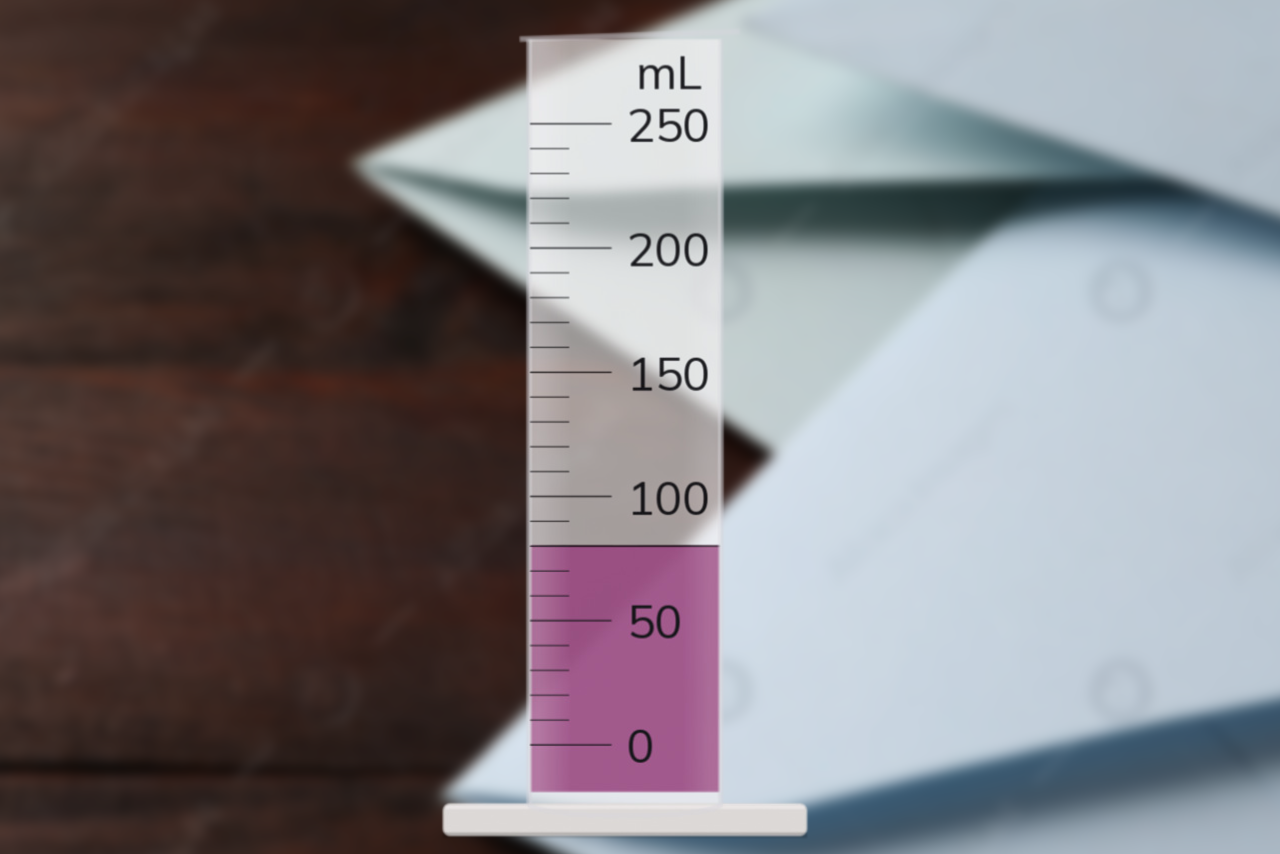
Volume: 80 mL
